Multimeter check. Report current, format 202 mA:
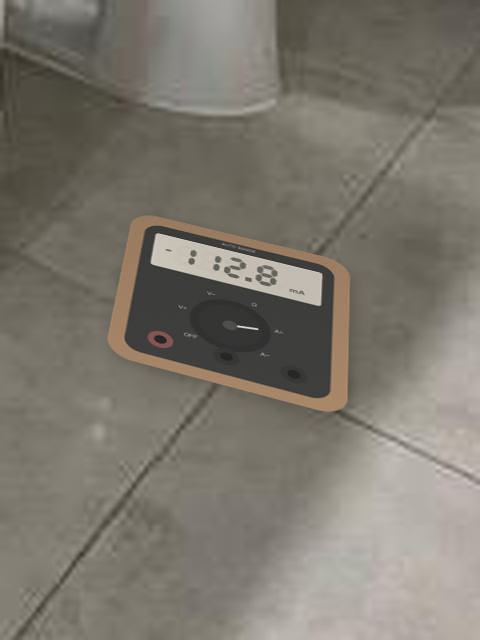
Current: -112.8 mA
